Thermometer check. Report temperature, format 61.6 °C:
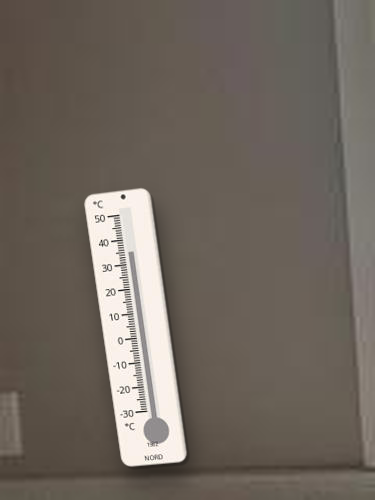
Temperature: 35 °C
